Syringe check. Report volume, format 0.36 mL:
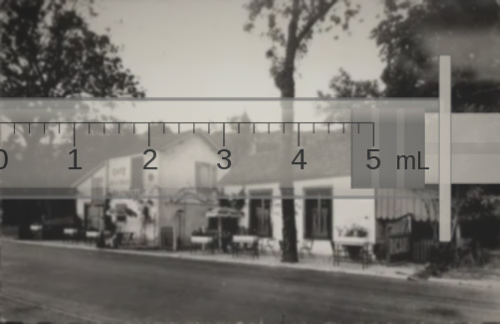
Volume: 4.7 mL
